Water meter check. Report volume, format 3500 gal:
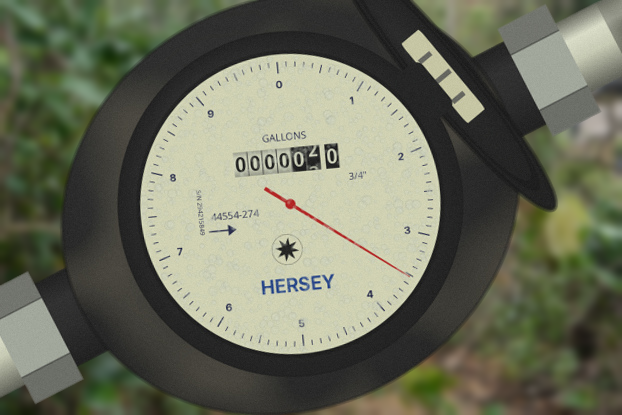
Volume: 23.5 gal
